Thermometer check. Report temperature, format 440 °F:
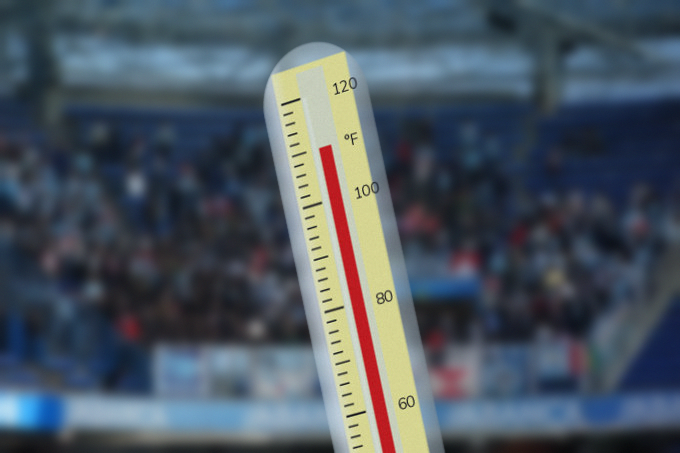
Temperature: 110 °F
